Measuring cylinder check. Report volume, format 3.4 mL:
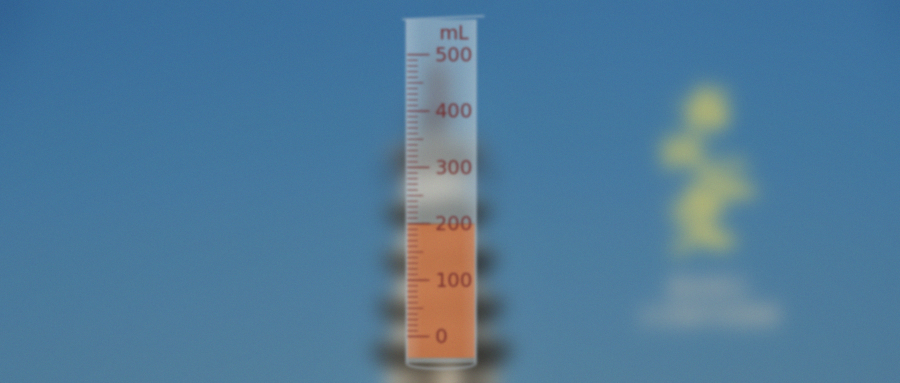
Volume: 200 mL
